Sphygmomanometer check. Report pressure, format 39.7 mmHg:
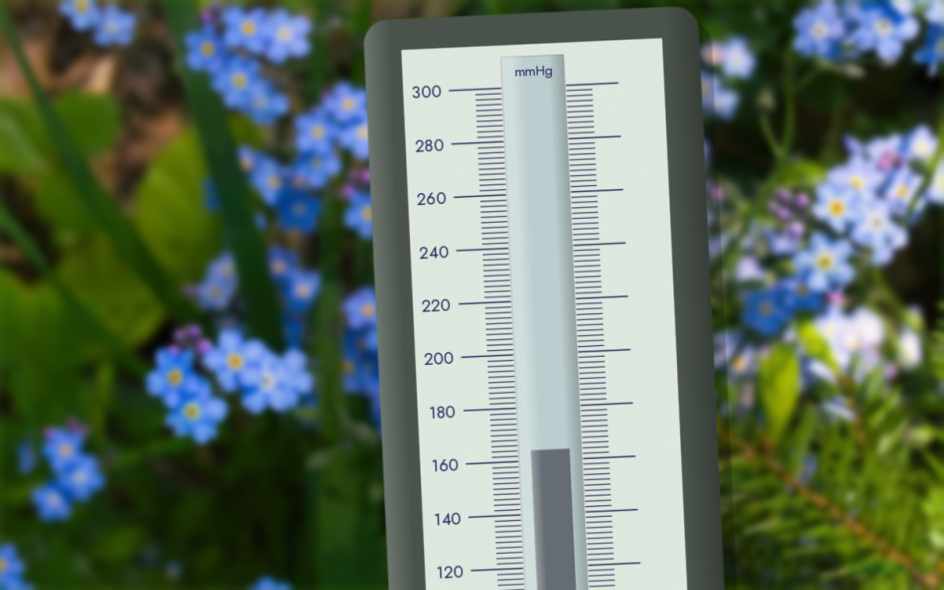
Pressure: 164 mmHg
